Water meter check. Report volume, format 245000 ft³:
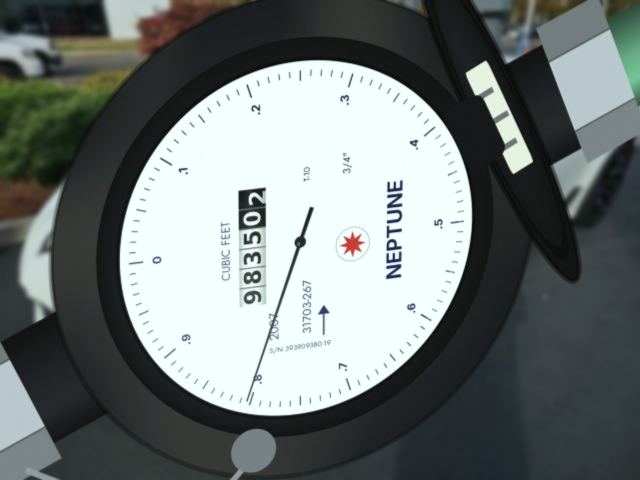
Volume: 983501.80 ft³
